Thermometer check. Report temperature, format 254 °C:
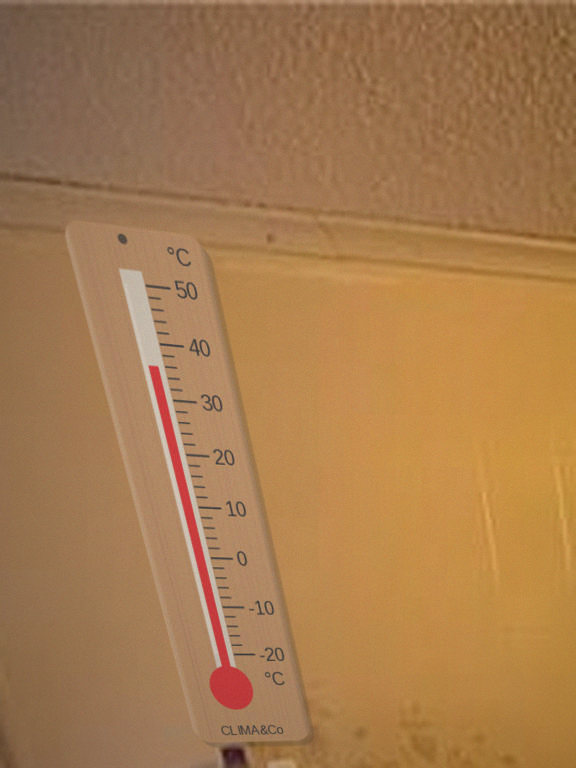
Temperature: 36 °C
